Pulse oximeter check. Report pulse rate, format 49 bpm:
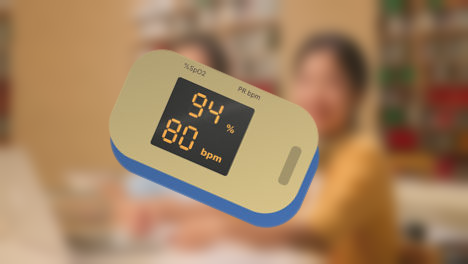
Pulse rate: 80 bpm
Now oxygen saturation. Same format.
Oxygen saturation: 94 %
